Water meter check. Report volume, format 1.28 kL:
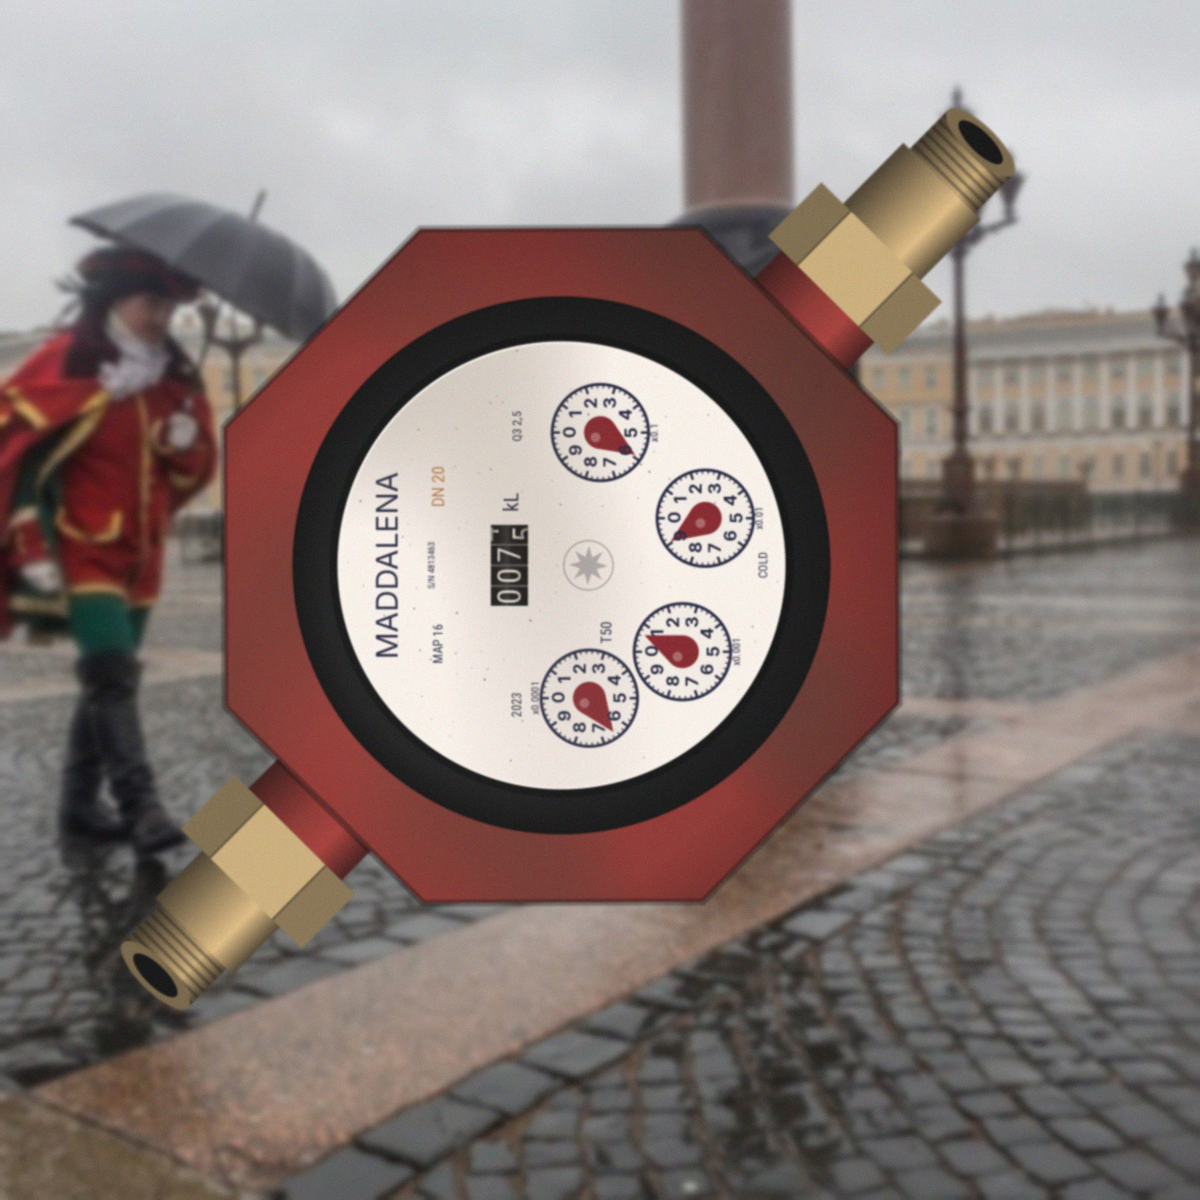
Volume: 74.5906 kL
